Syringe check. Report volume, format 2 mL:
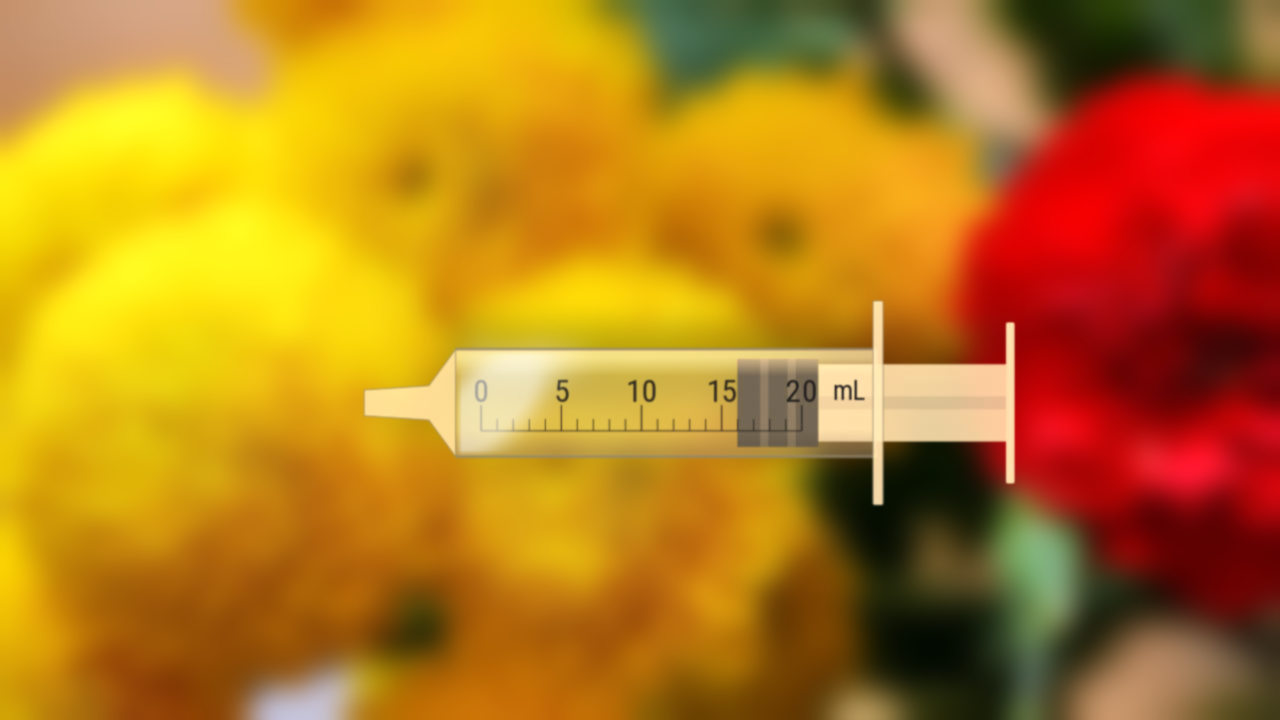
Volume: 16 mL
